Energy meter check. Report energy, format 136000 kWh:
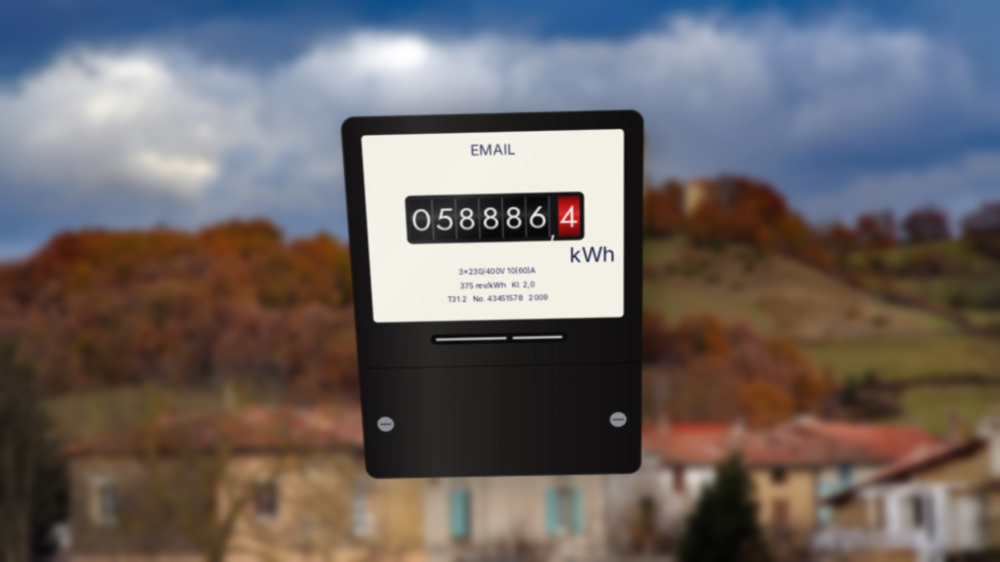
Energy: 58886.4 kWh
